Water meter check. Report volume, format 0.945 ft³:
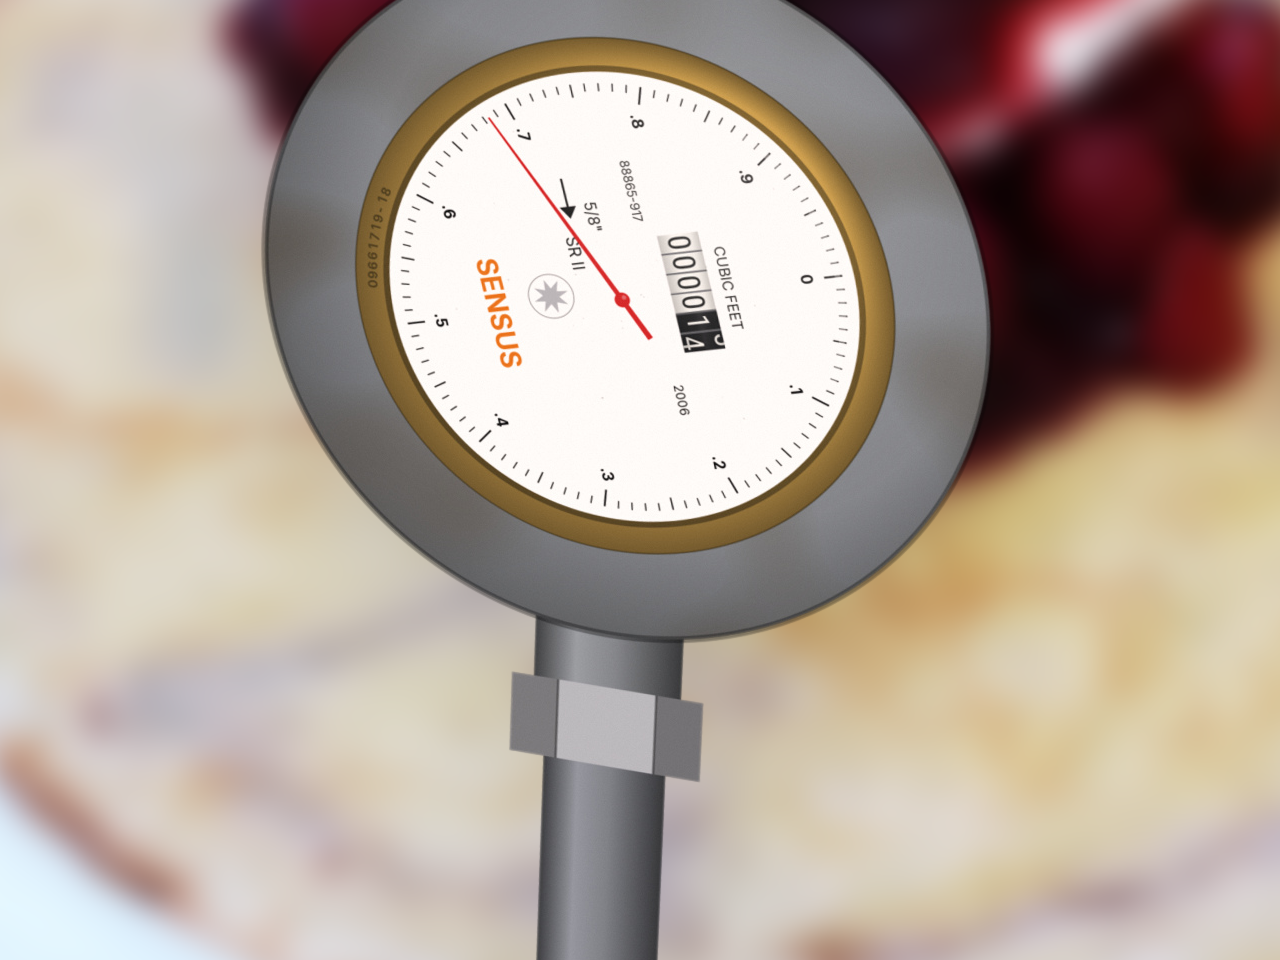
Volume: 13.68 ft³
